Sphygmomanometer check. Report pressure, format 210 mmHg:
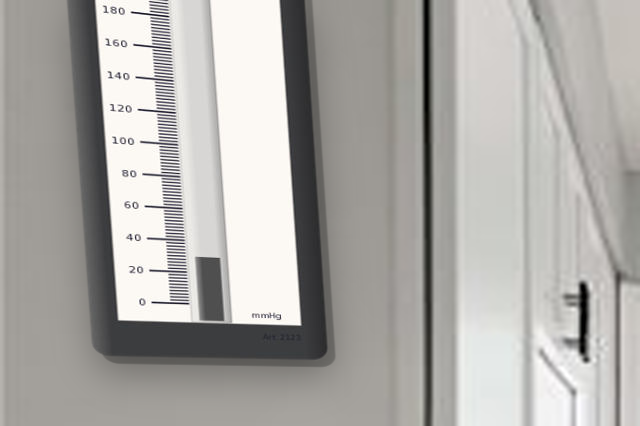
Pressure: 30 mmHg
